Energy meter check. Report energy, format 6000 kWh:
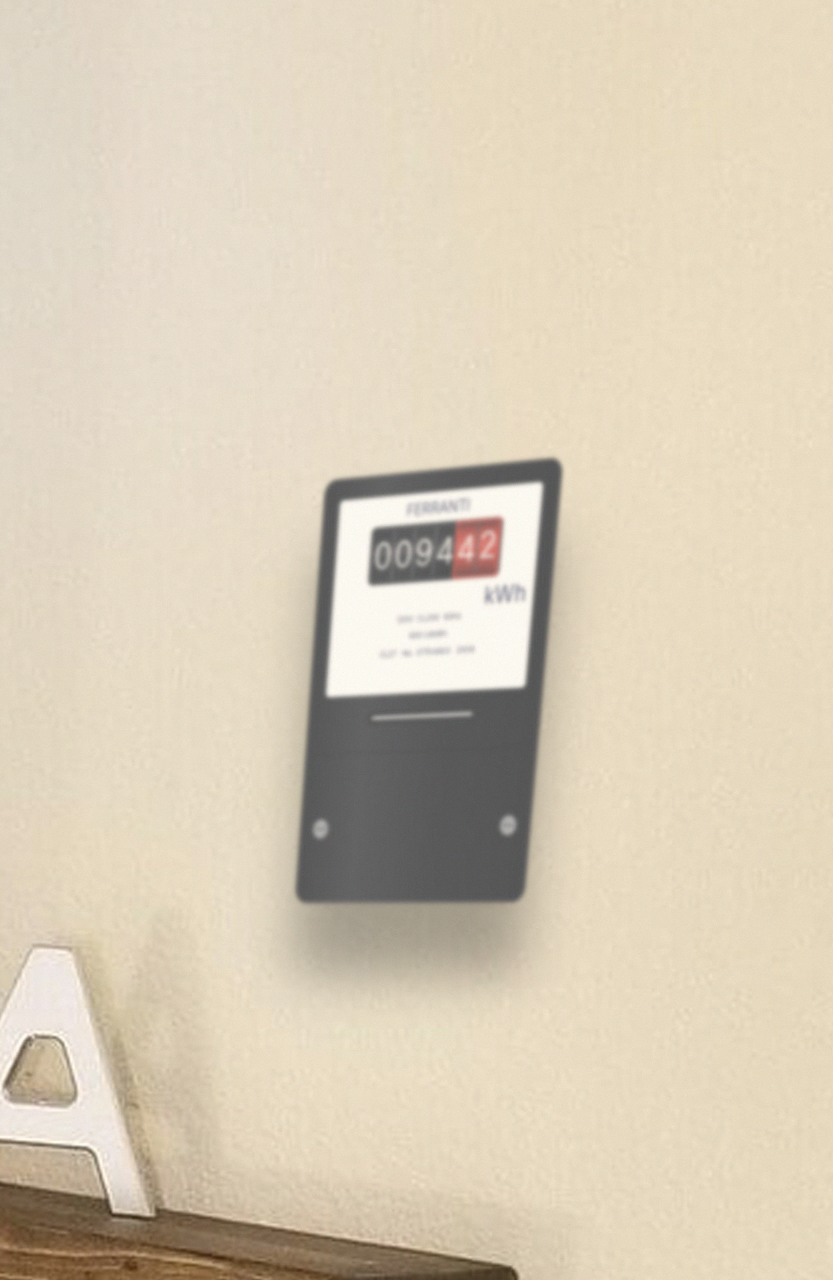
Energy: 94.42 kWh
